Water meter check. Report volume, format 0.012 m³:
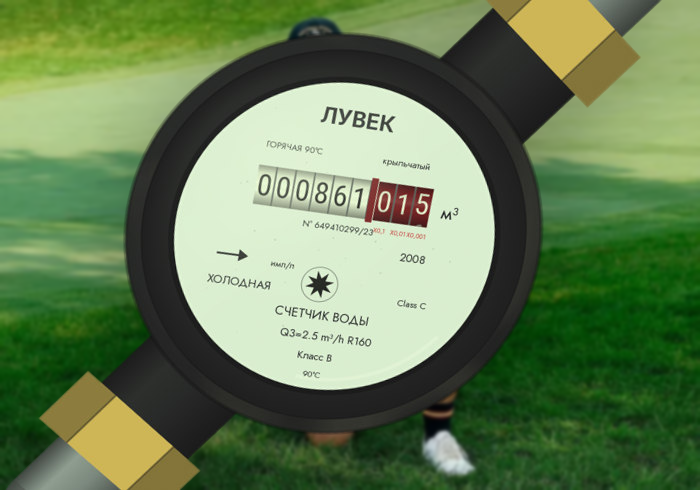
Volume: 861.015 m³
